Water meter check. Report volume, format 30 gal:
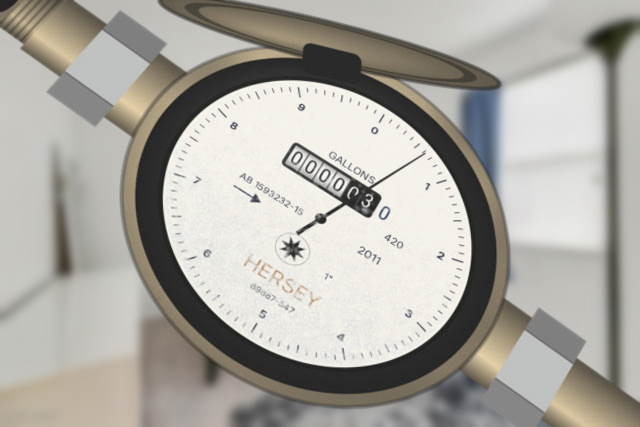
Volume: 30.6 gal
